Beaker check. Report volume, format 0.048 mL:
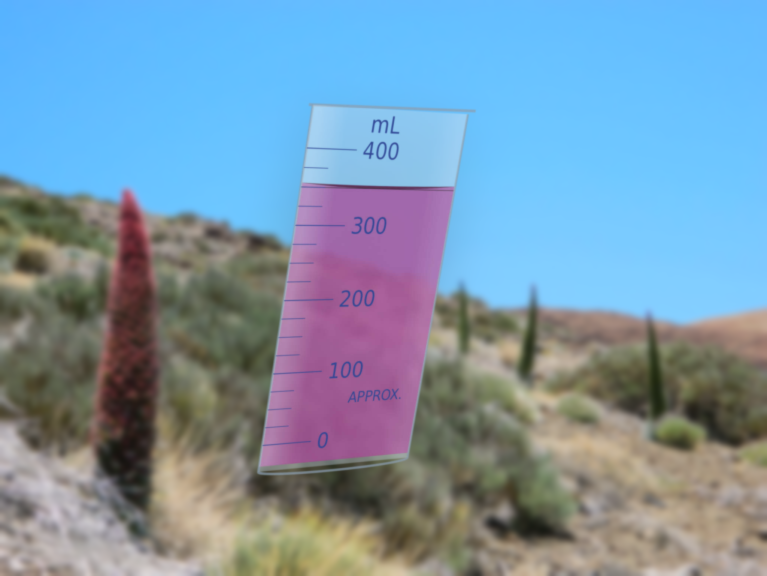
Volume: 350 mL
